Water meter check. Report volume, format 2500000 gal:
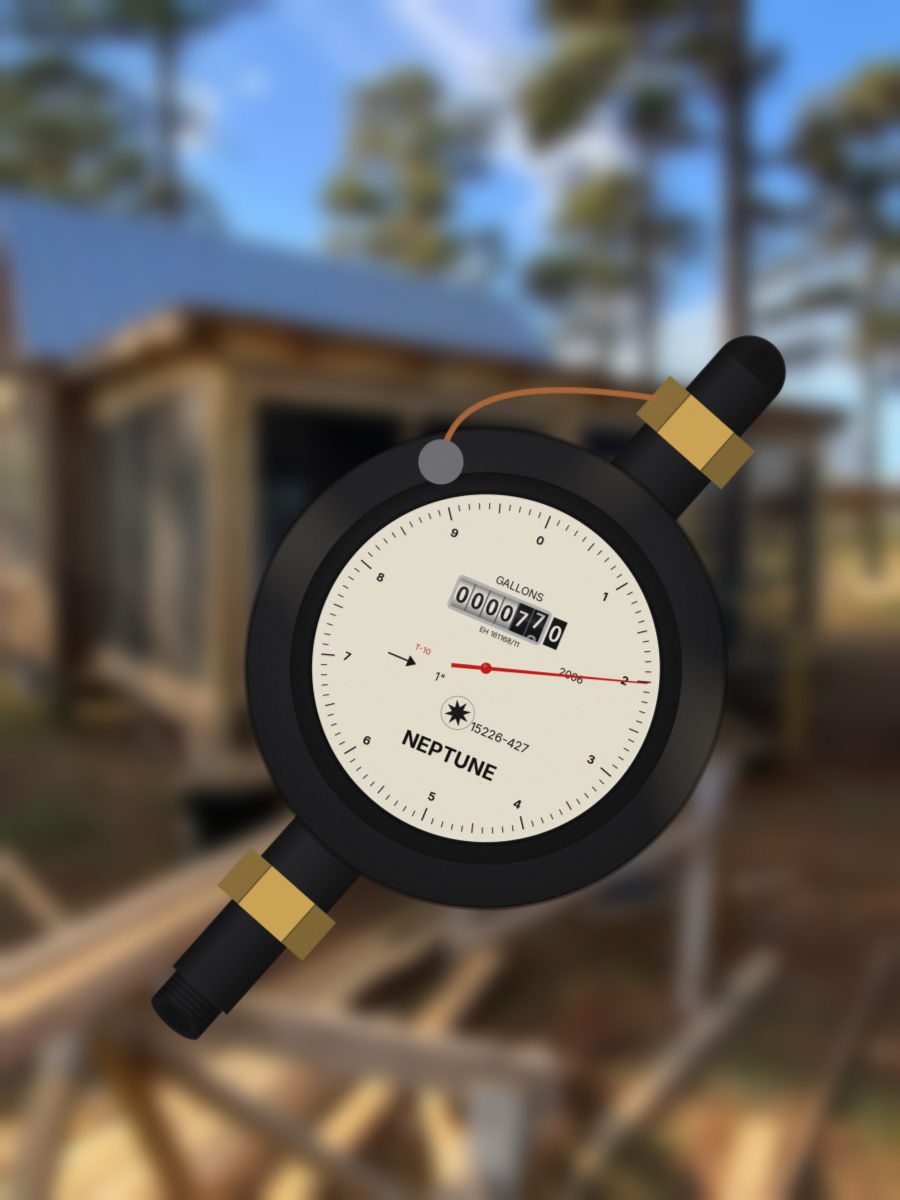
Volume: 772.0 gal
